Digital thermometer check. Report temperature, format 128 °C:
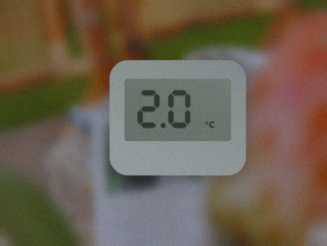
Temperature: 2.0 °C
